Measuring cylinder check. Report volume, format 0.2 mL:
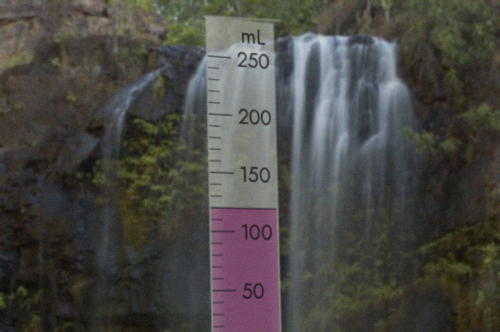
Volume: 120 mL
